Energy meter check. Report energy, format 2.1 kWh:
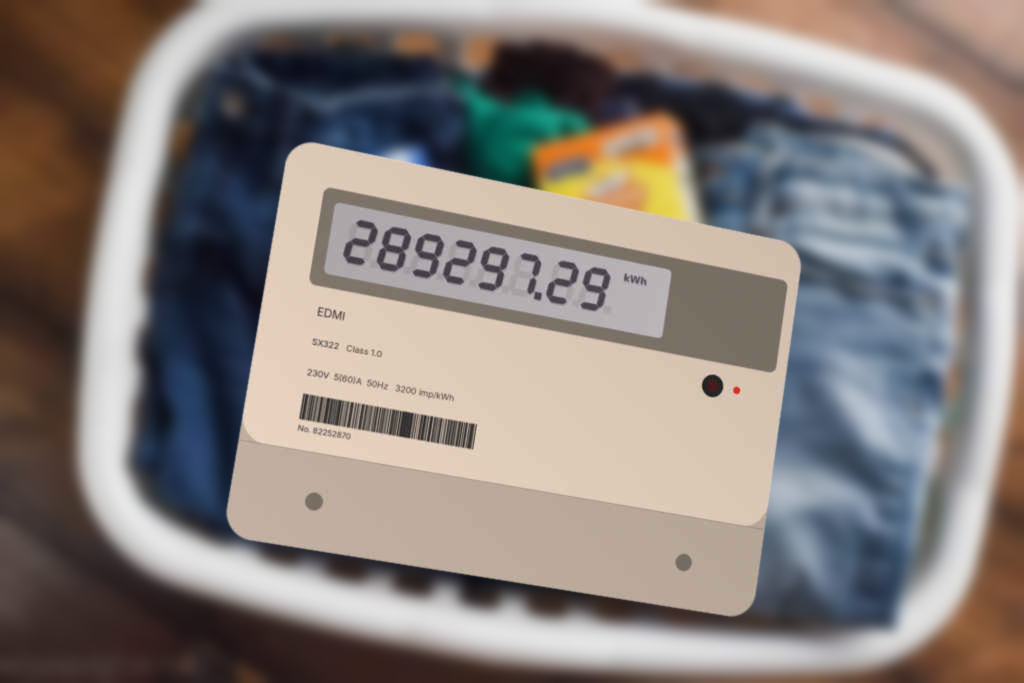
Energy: 289297.29 kWh
